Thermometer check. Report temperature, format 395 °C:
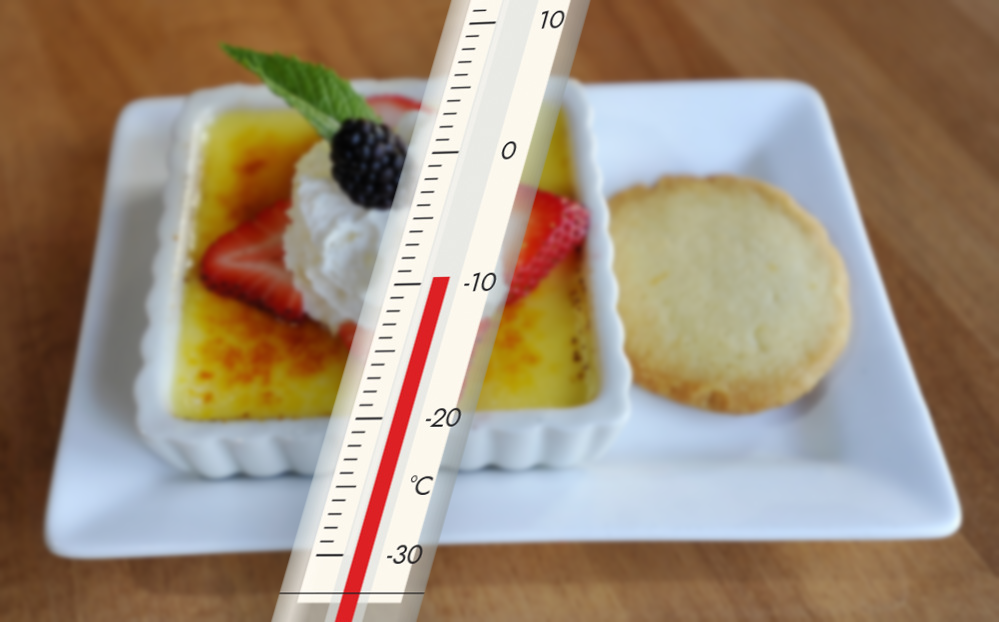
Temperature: -9.5 °C
